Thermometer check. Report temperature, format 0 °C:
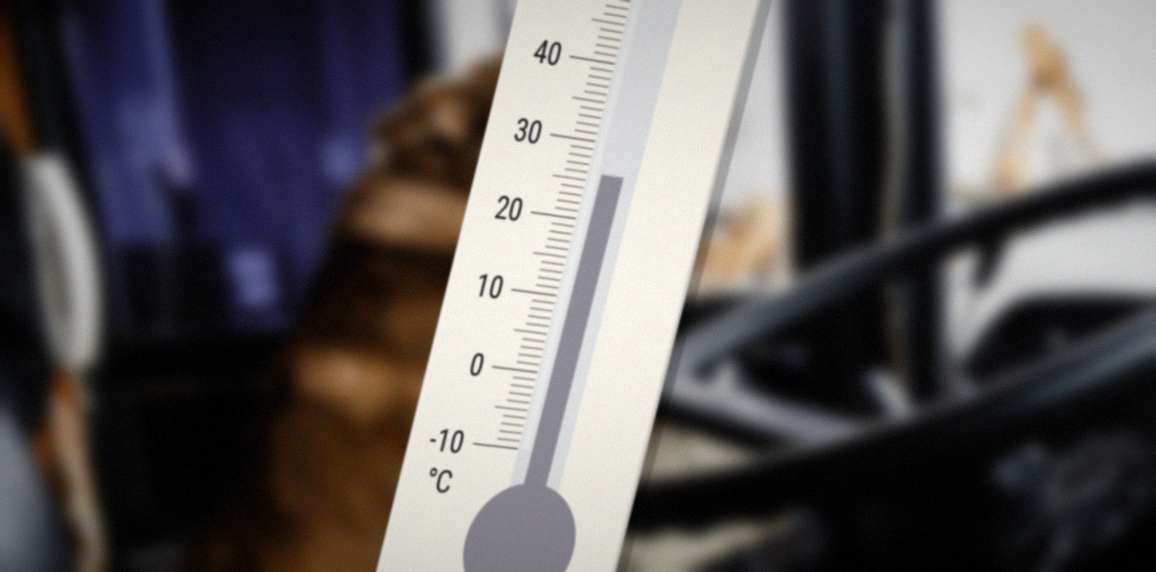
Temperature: 26 °C
